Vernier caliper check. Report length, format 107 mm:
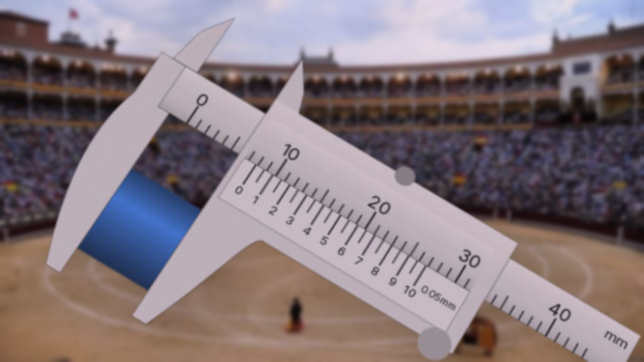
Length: 7.8 mm
